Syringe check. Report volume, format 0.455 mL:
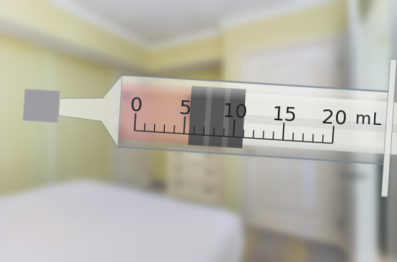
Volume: 5.5 mL
